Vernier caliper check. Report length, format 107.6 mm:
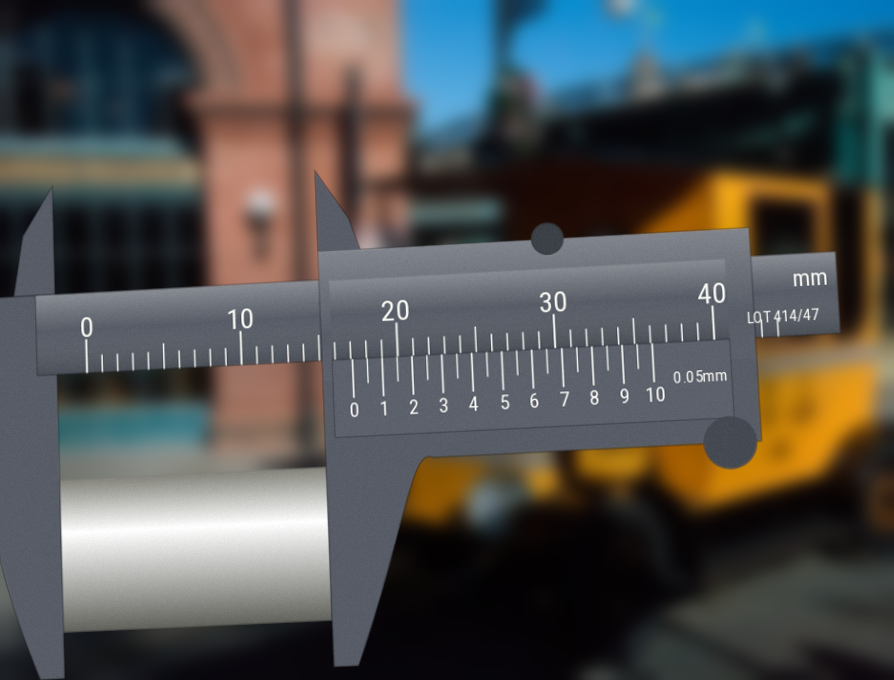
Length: 17.1 mm
